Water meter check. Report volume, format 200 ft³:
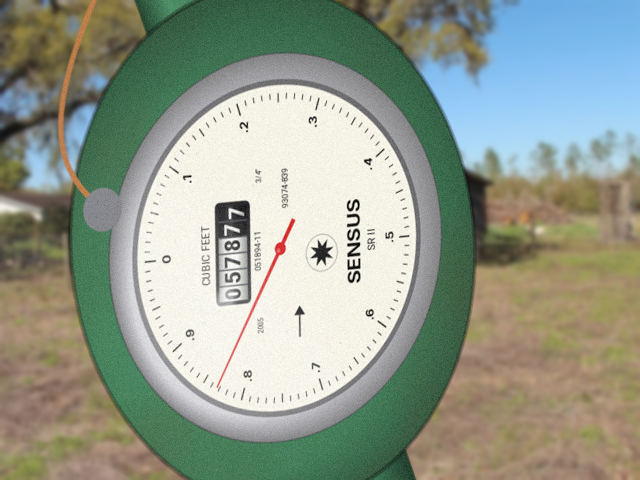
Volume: 57876.83 ft³
